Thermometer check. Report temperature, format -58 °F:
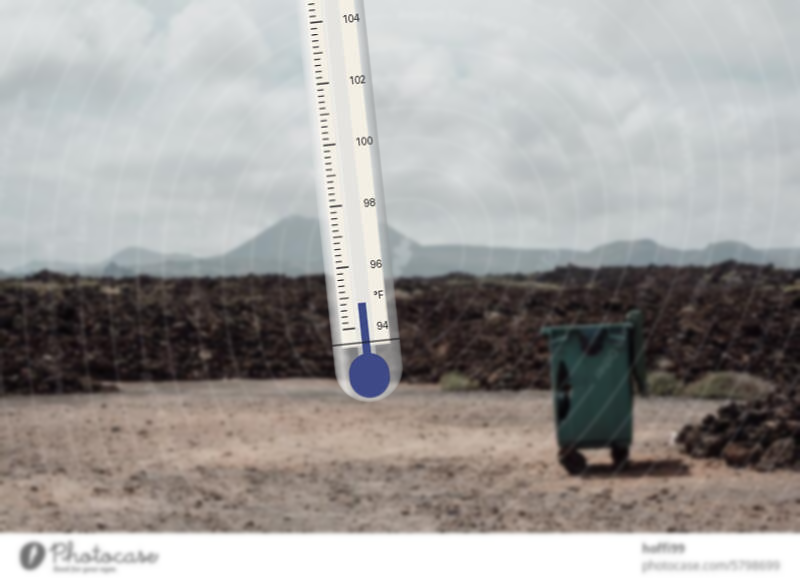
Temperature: 94.8 °F
